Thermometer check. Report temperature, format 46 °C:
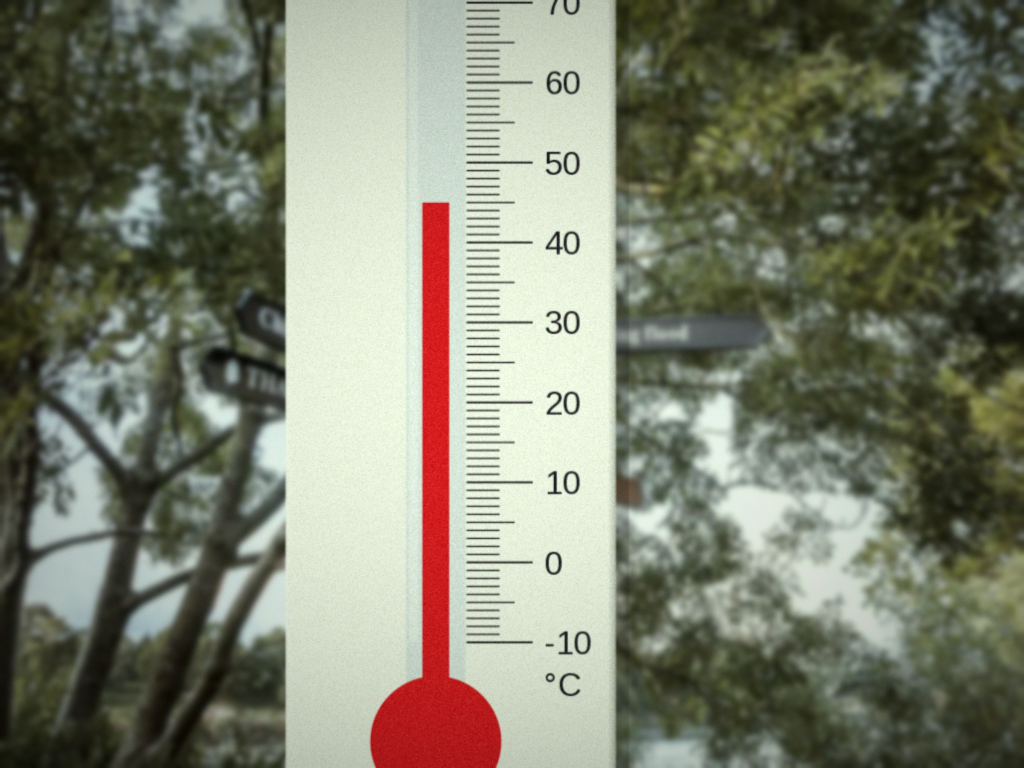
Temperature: 45 °C
